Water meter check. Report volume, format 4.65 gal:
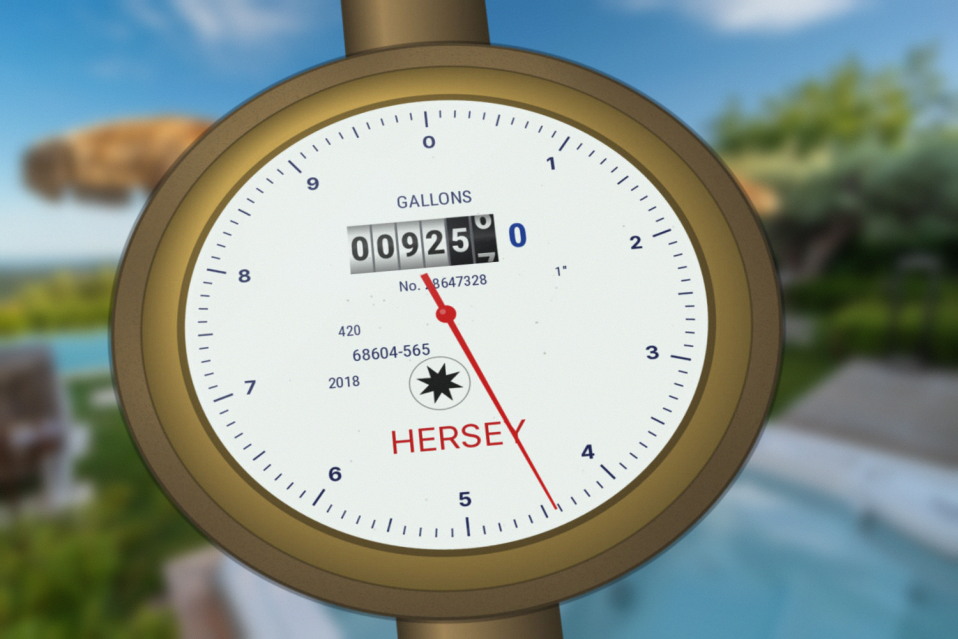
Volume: 92564.4 gal
